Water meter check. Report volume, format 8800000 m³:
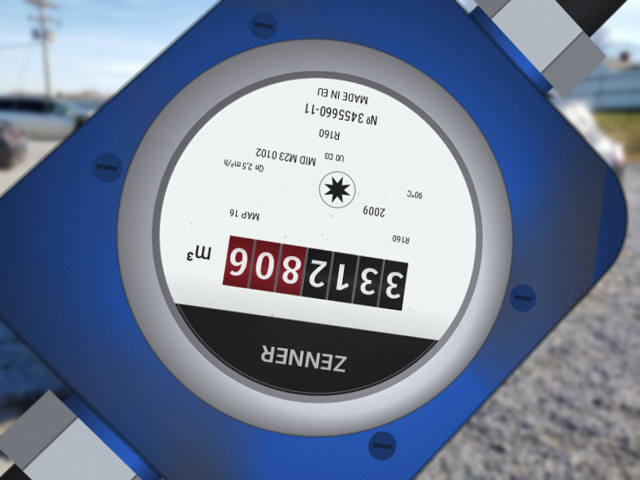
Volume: 3312.806 m³
